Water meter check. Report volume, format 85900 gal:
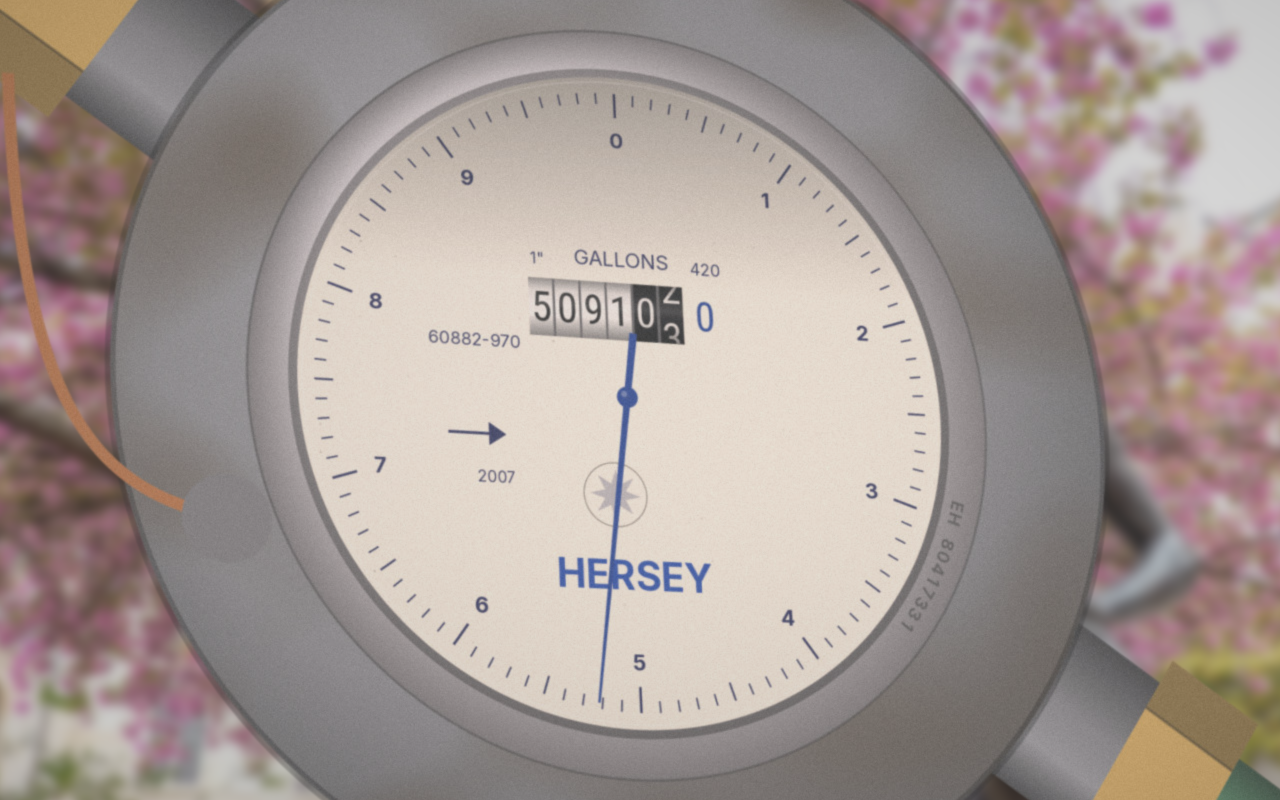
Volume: 5091025.2 gal
